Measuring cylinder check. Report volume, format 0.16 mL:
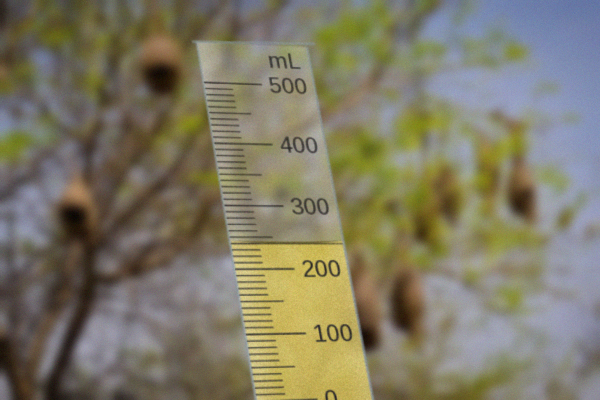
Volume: 240 mL
